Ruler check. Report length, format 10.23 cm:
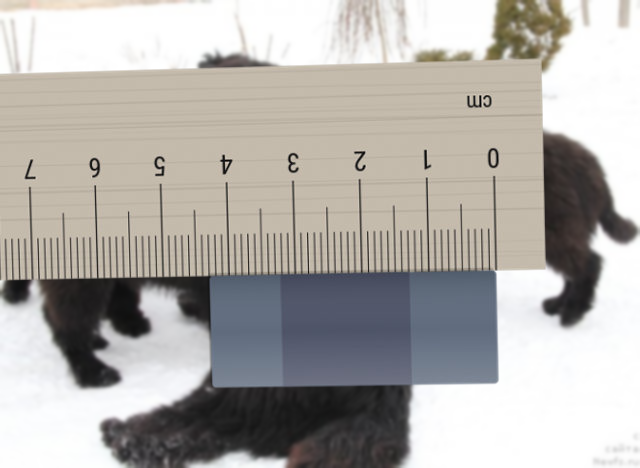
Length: 4.3 cm
